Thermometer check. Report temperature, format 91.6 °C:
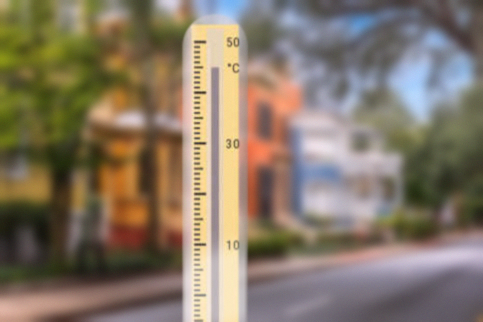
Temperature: 45 °C
